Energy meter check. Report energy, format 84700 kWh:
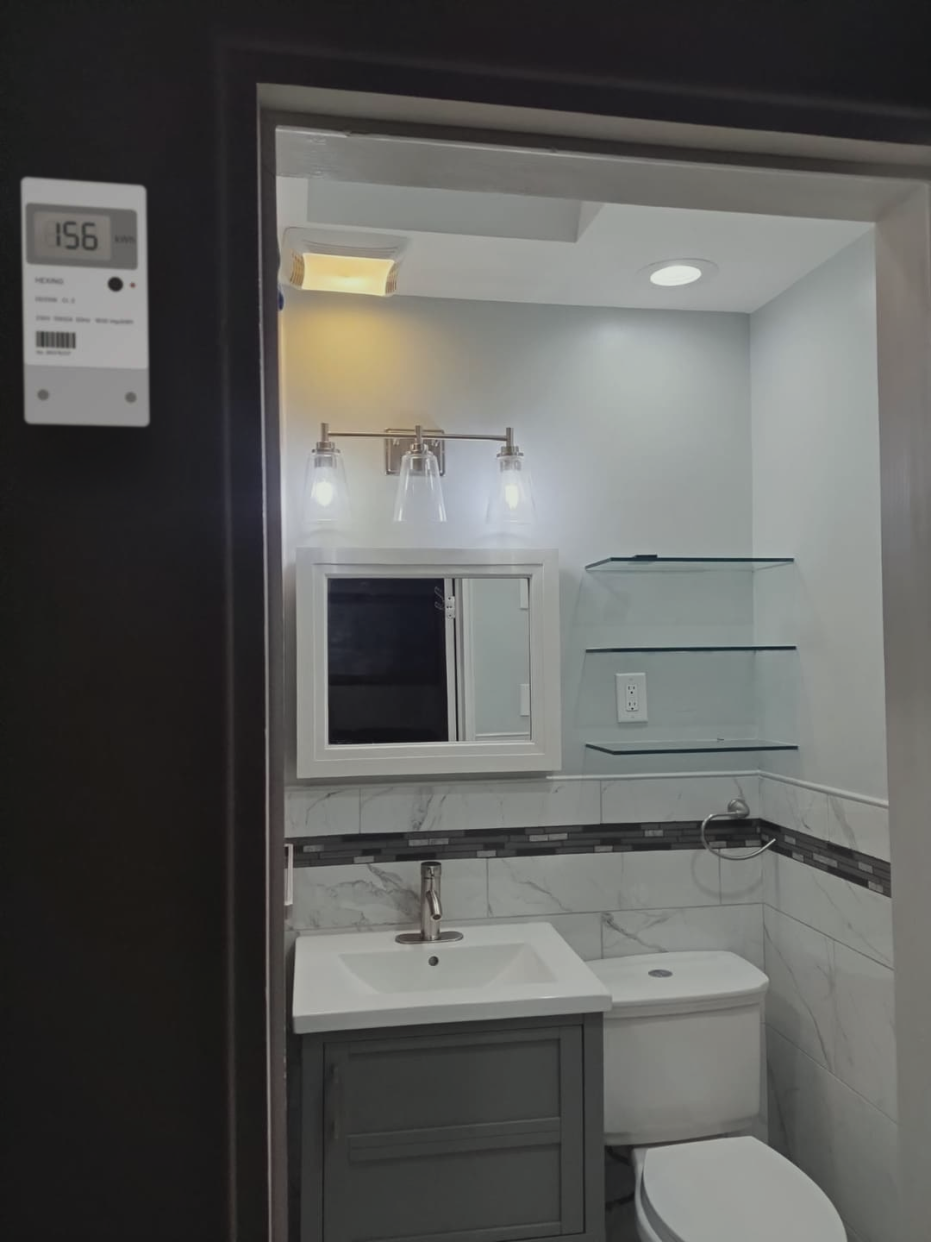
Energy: 156 kWh
